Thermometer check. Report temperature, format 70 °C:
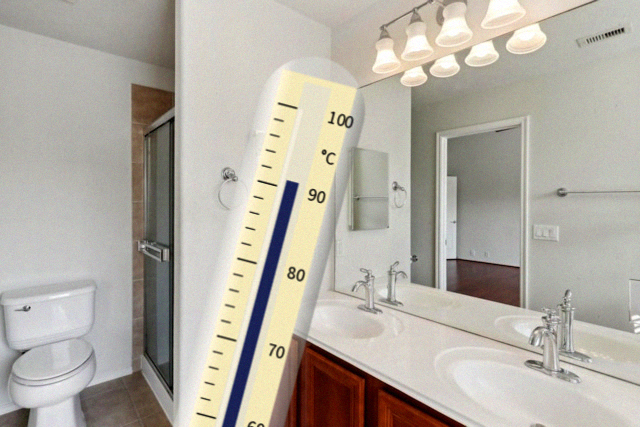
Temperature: 91 °C
